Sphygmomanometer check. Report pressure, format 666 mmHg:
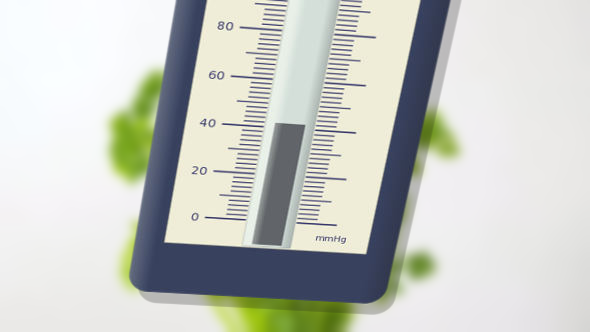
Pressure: 42 mmHg
